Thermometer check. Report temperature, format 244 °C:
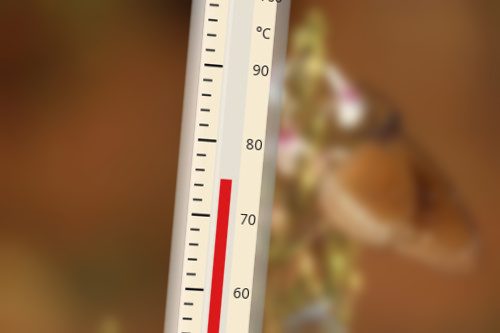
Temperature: 75 °C
